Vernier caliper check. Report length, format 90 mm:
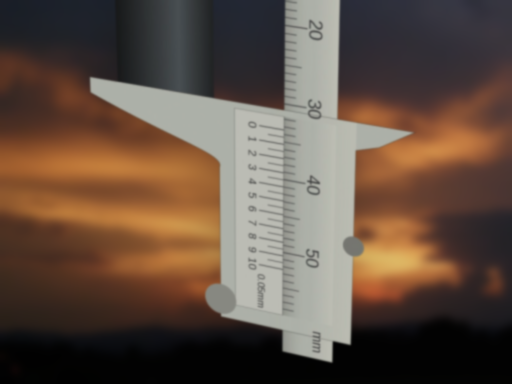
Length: 33.4 mm
